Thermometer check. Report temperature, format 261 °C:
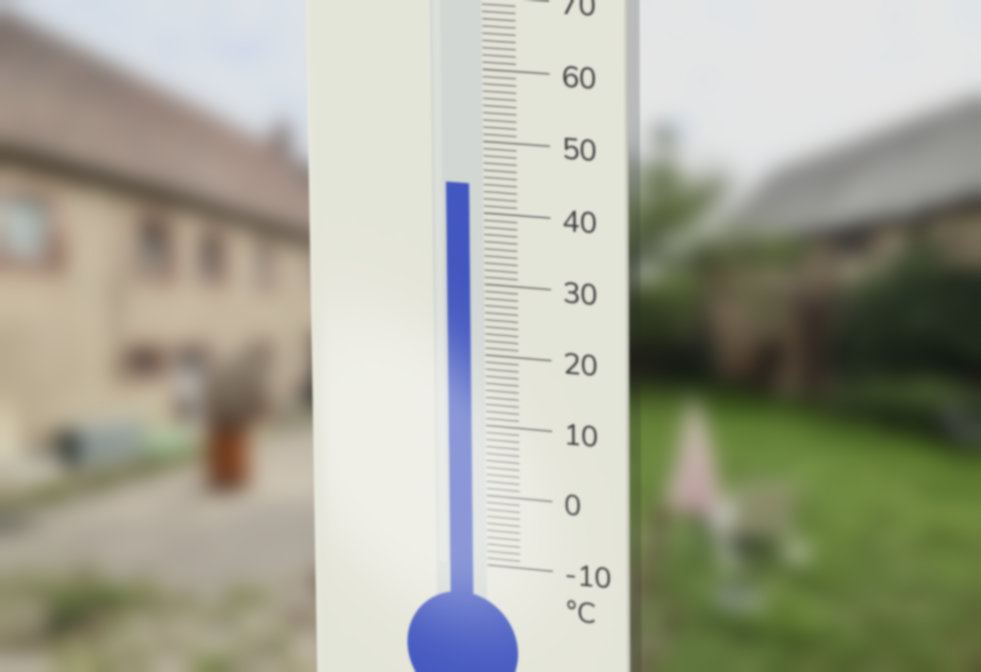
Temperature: 44 °C
